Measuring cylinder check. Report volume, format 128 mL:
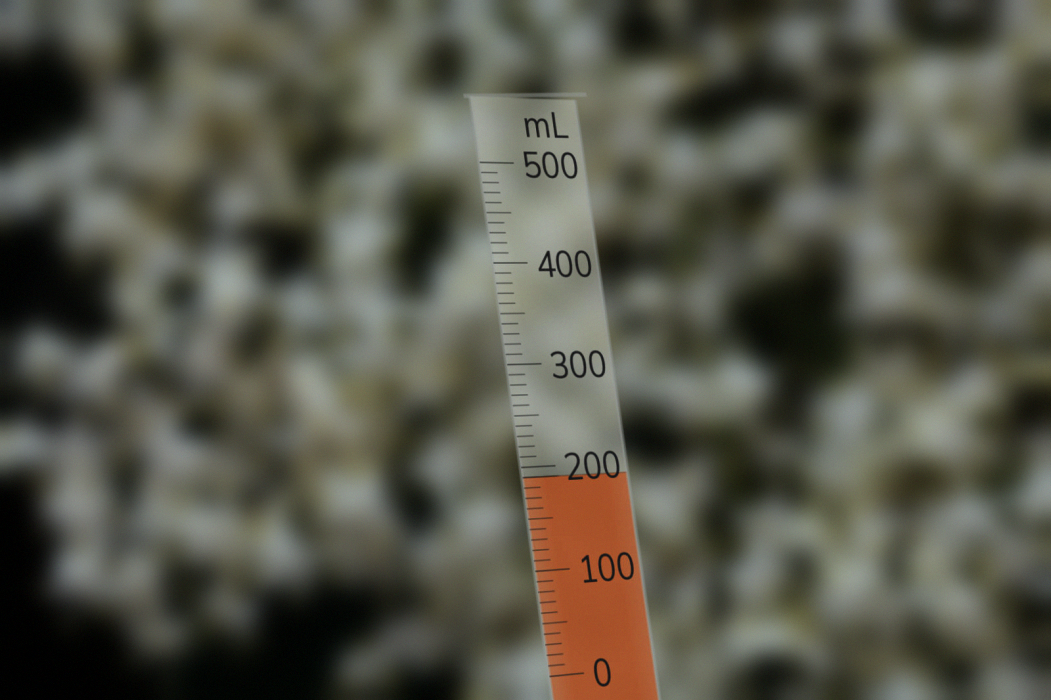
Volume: 190 mL
